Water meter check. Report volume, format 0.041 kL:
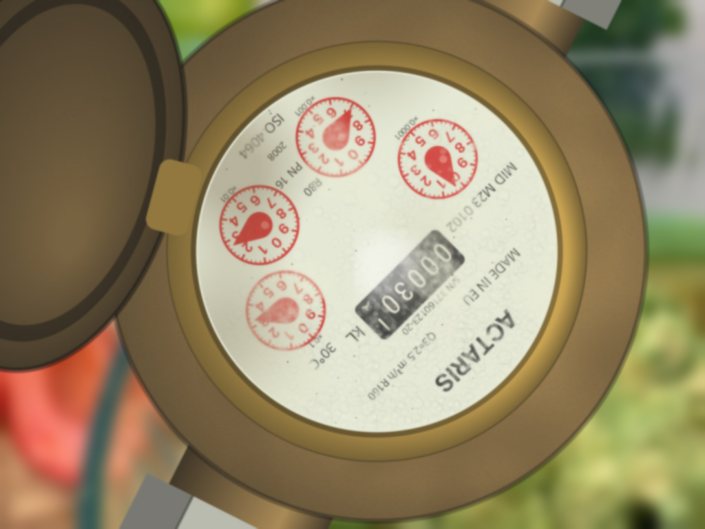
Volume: 301.3270 kL
